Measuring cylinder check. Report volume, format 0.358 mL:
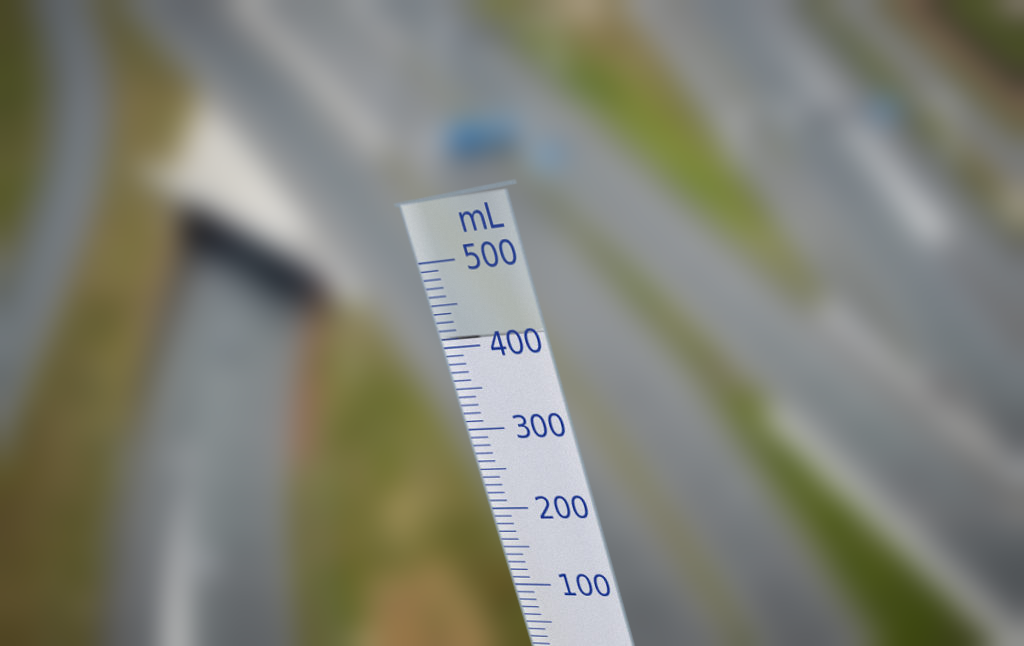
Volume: 410 mL
